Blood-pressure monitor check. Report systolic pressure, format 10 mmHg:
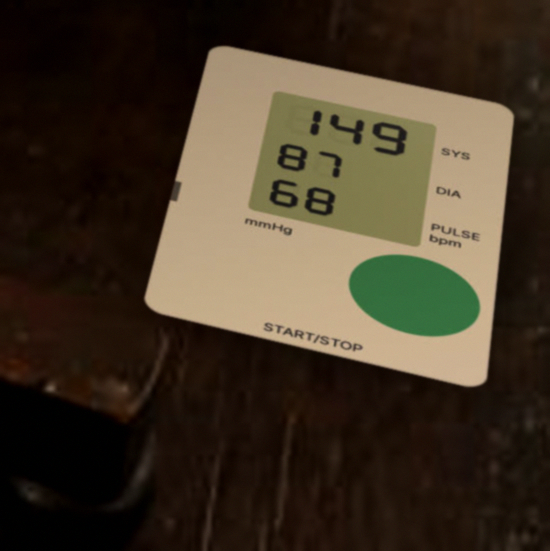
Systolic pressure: 149 mmHg
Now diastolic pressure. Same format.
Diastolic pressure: 87 mmHg
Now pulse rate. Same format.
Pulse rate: 68 bpm
